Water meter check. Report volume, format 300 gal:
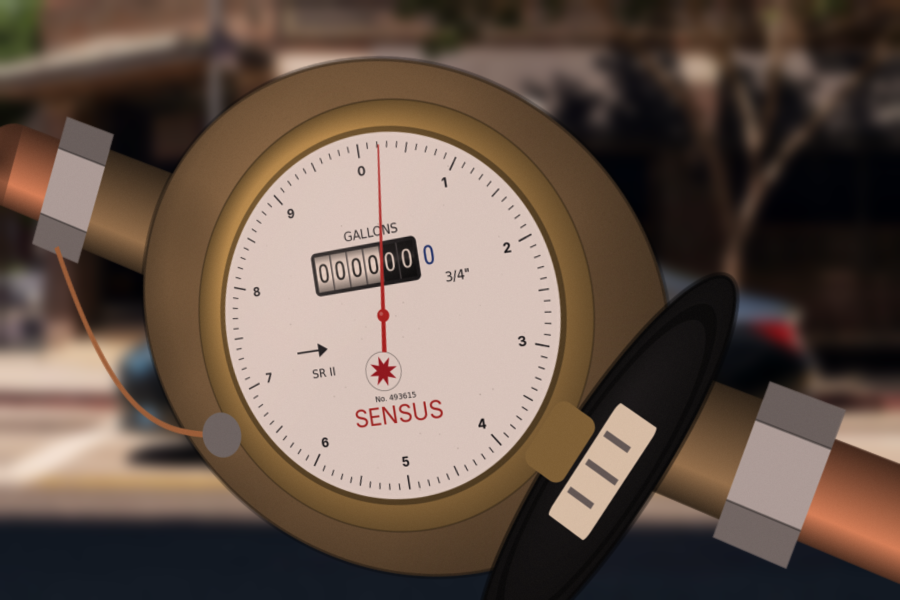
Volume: 0.2 gal
